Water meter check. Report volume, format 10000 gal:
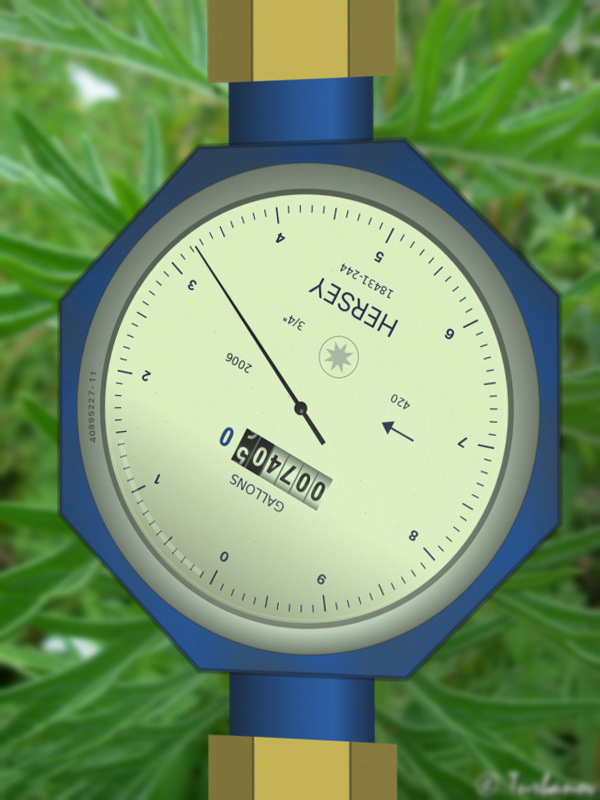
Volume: 74053.2 gal
